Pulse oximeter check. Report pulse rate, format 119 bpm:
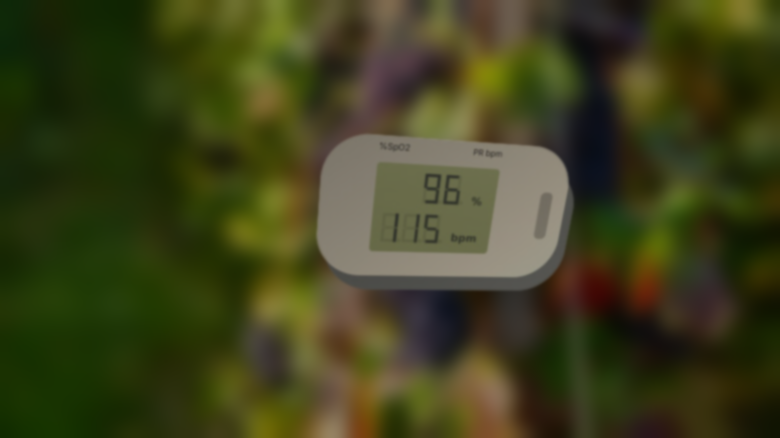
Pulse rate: 115 bpm
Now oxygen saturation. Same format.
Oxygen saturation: 96 %
